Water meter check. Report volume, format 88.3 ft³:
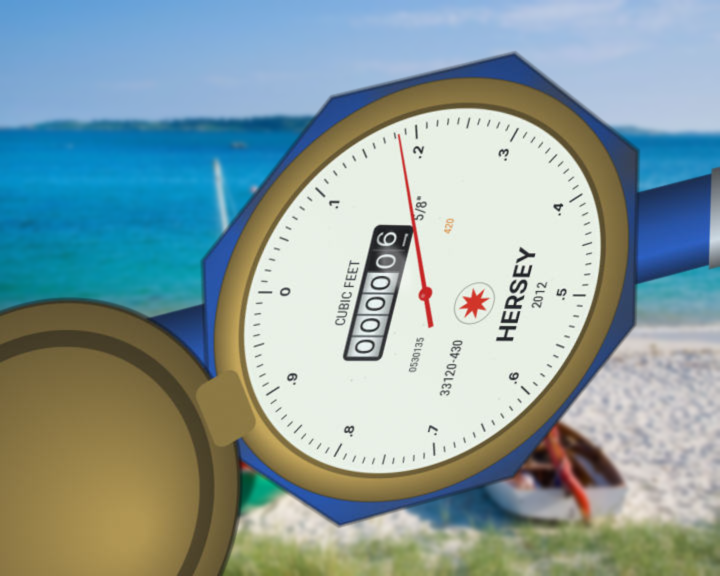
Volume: 6.18 ft³
